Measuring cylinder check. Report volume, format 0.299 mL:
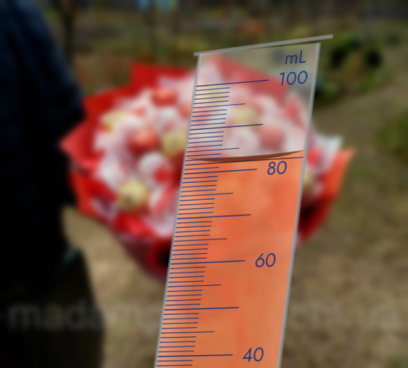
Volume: 82 mL
